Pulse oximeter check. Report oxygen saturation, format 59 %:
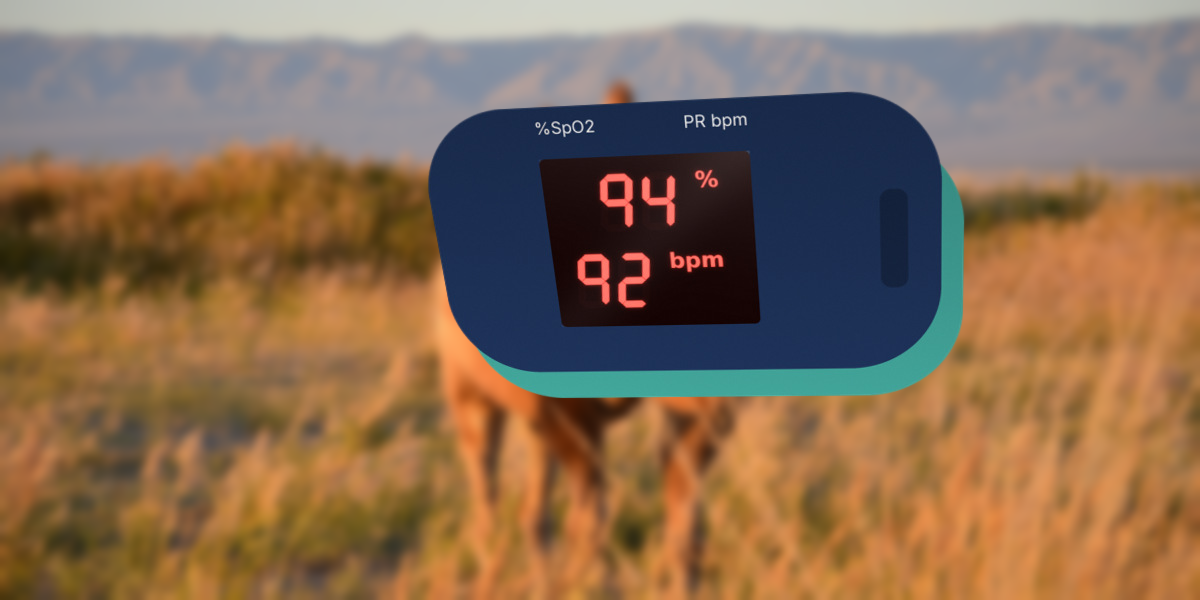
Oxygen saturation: 94 %
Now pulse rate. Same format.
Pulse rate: 92 bpm
